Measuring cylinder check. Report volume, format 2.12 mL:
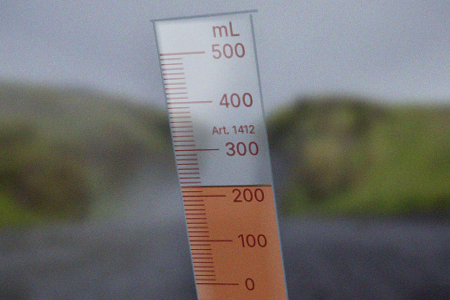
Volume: 220 mL
